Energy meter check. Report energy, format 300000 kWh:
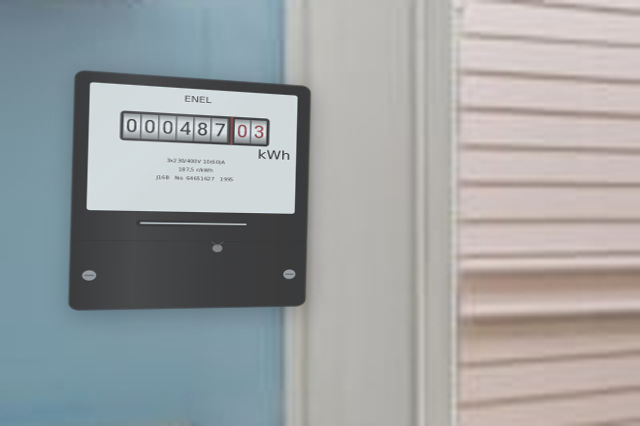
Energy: 487.03 kWh
